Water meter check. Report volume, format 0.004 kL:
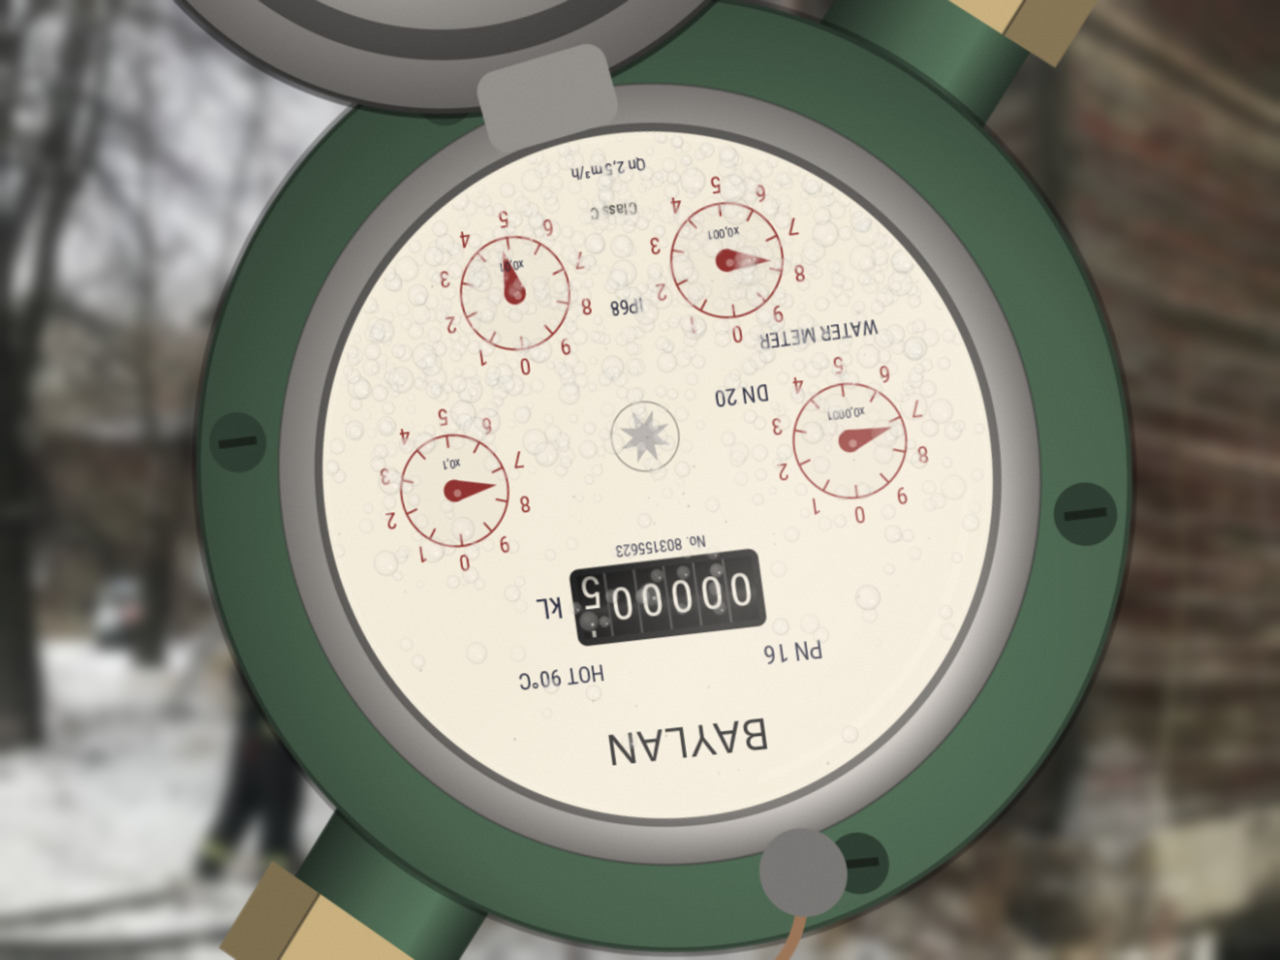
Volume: 4.7477 kL
